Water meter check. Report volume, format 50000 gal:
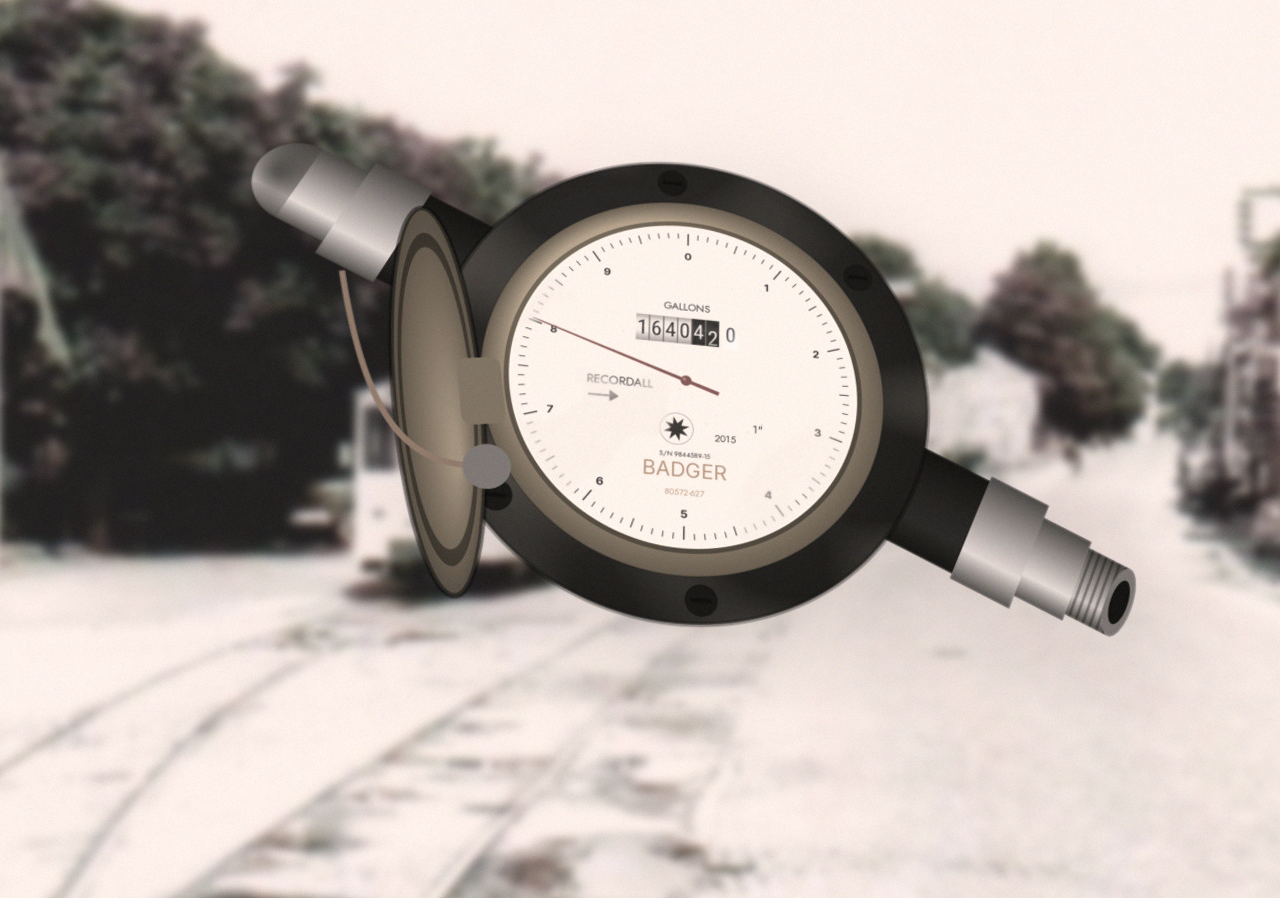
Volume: 1640418.0 gal
